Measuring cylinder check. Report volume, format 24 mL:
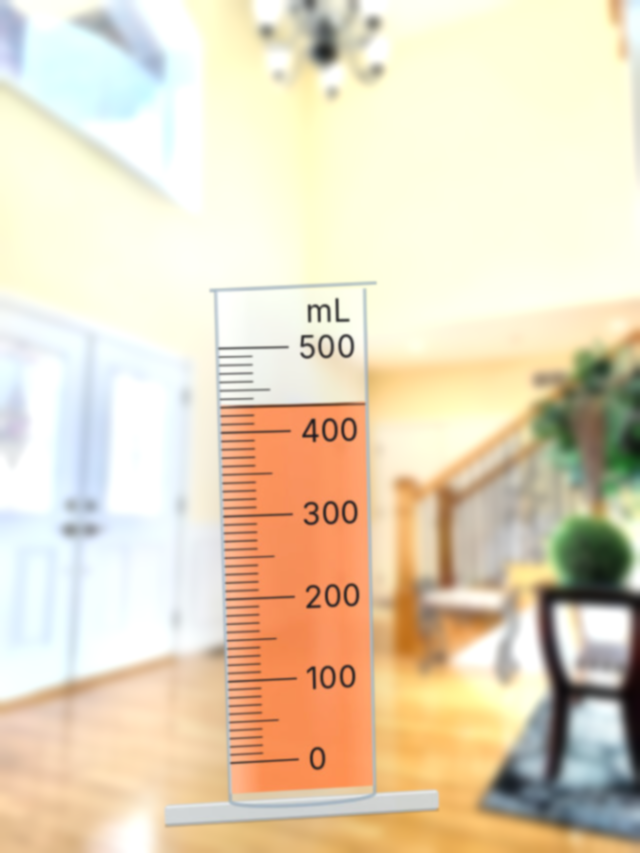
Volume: 430 mL
